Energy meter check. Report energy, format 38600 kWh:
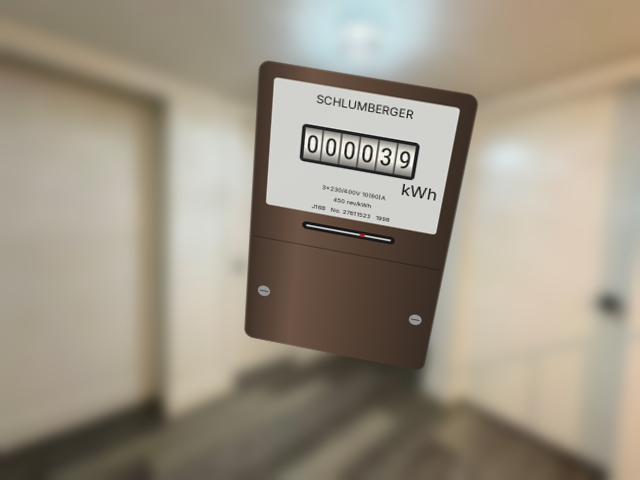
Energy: 39 kWh
